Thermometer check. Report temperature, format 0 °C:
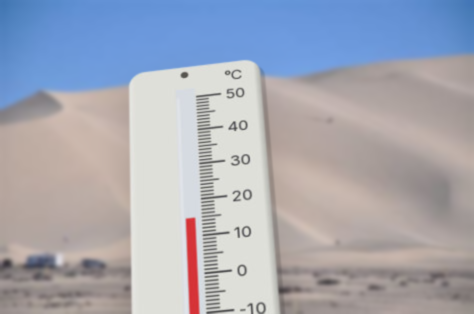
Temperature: 15 °C
